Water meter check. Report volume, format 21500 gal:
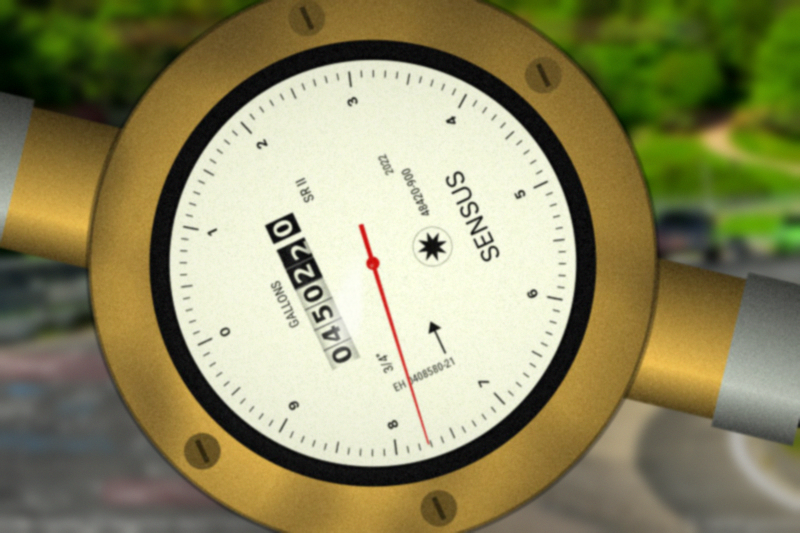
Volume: 450217.7 gal
